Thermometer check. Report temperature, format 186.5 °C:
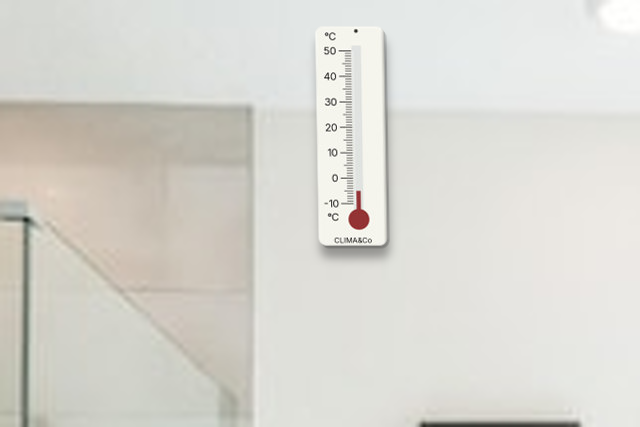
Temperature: -5 °C
